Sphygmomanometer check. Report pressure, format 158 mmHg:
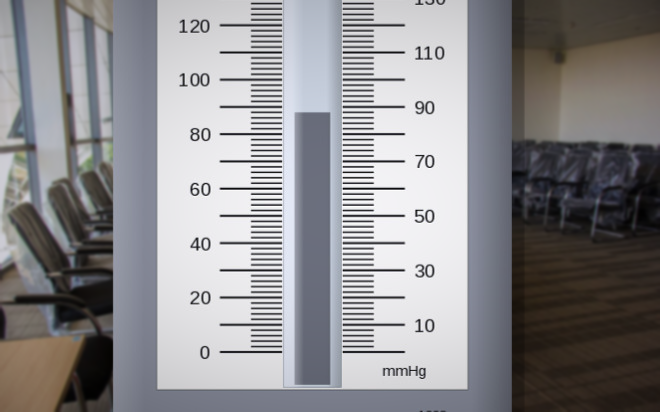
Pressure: 88 mmHg
